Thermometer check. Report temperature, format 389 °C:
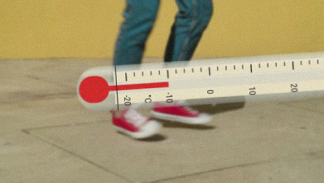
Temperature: -10 °C
